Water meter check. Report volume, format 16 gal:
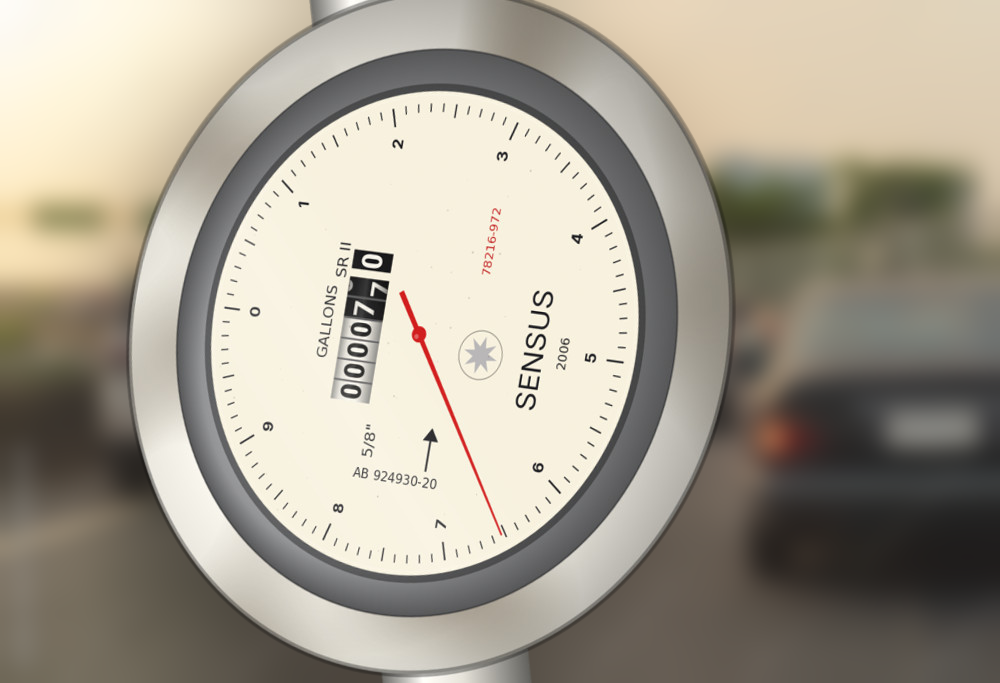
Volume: 766.5 gal
